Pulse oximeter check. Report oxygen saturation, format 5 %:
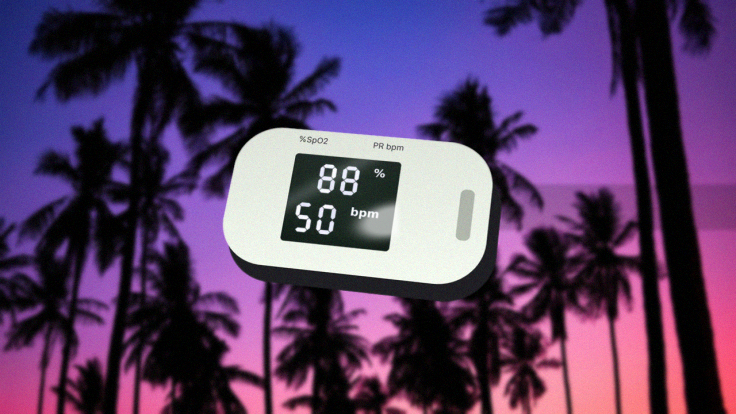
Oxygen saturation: 88 %
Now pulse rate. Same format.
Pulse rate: 50 bpm
